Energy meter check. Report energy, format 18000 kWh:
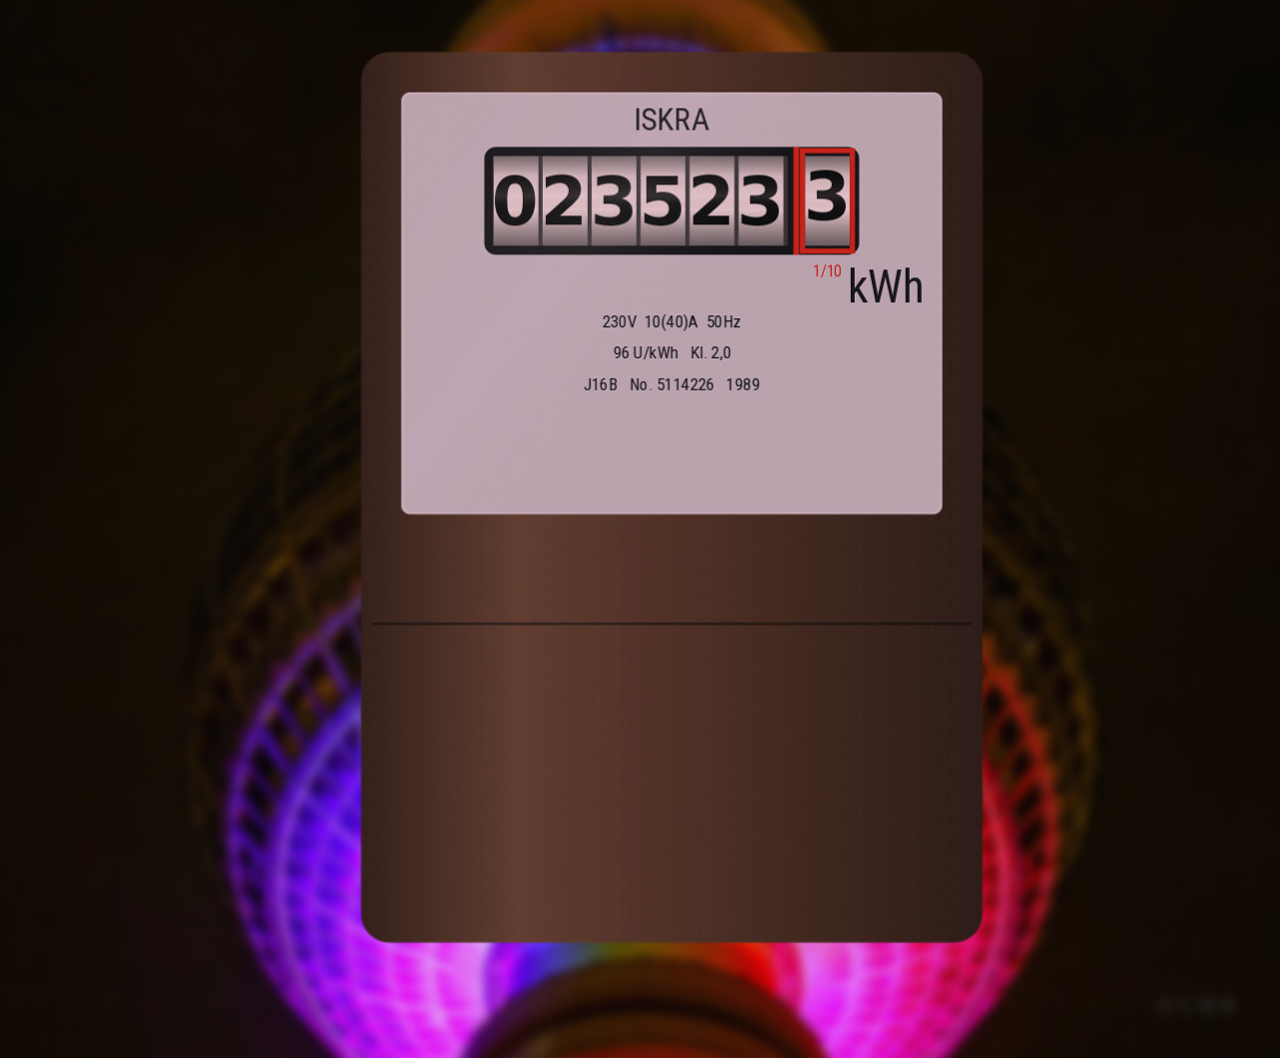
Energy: 23523.3 kWh
